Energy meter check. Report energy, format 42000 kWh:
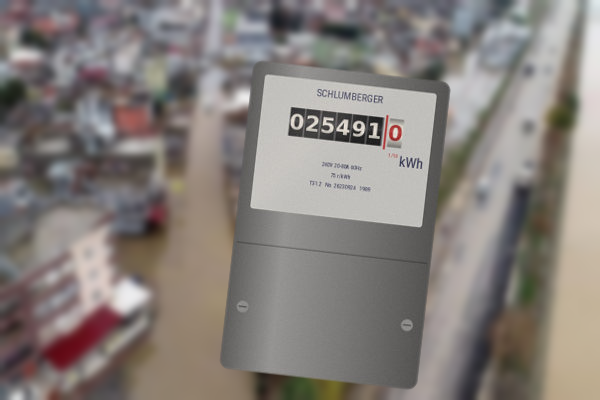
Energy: 25491.0 kWh
